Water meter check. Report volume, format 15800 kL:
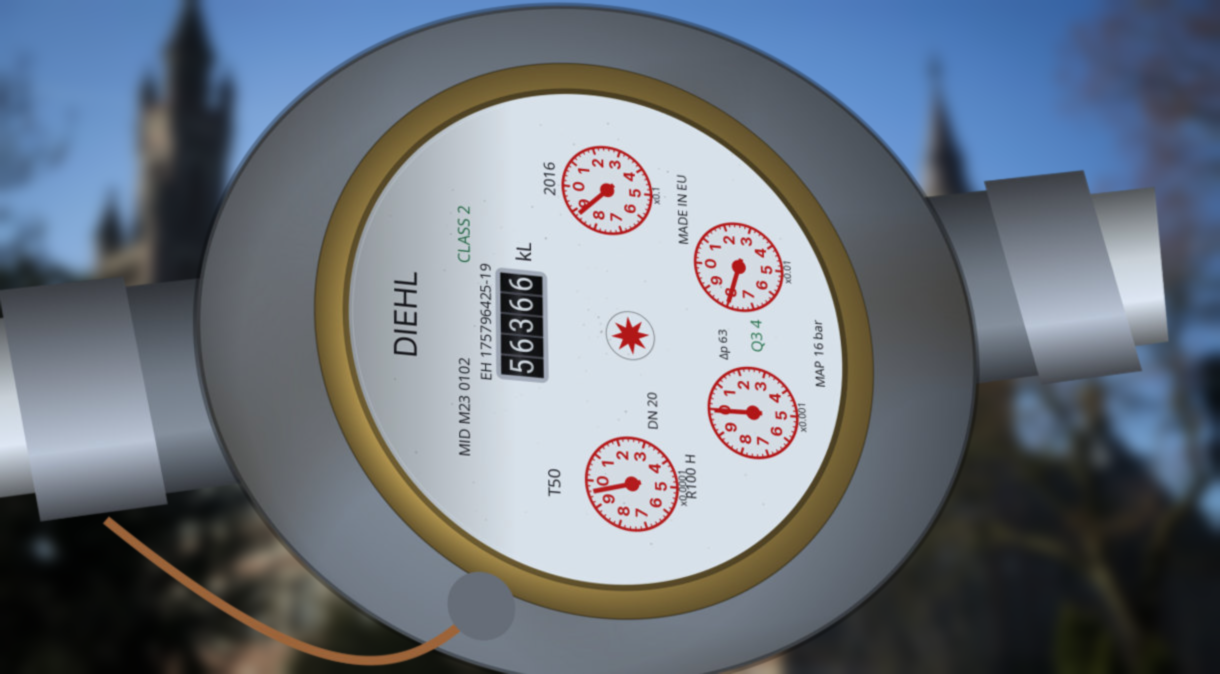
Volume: 56366.8799 kL
